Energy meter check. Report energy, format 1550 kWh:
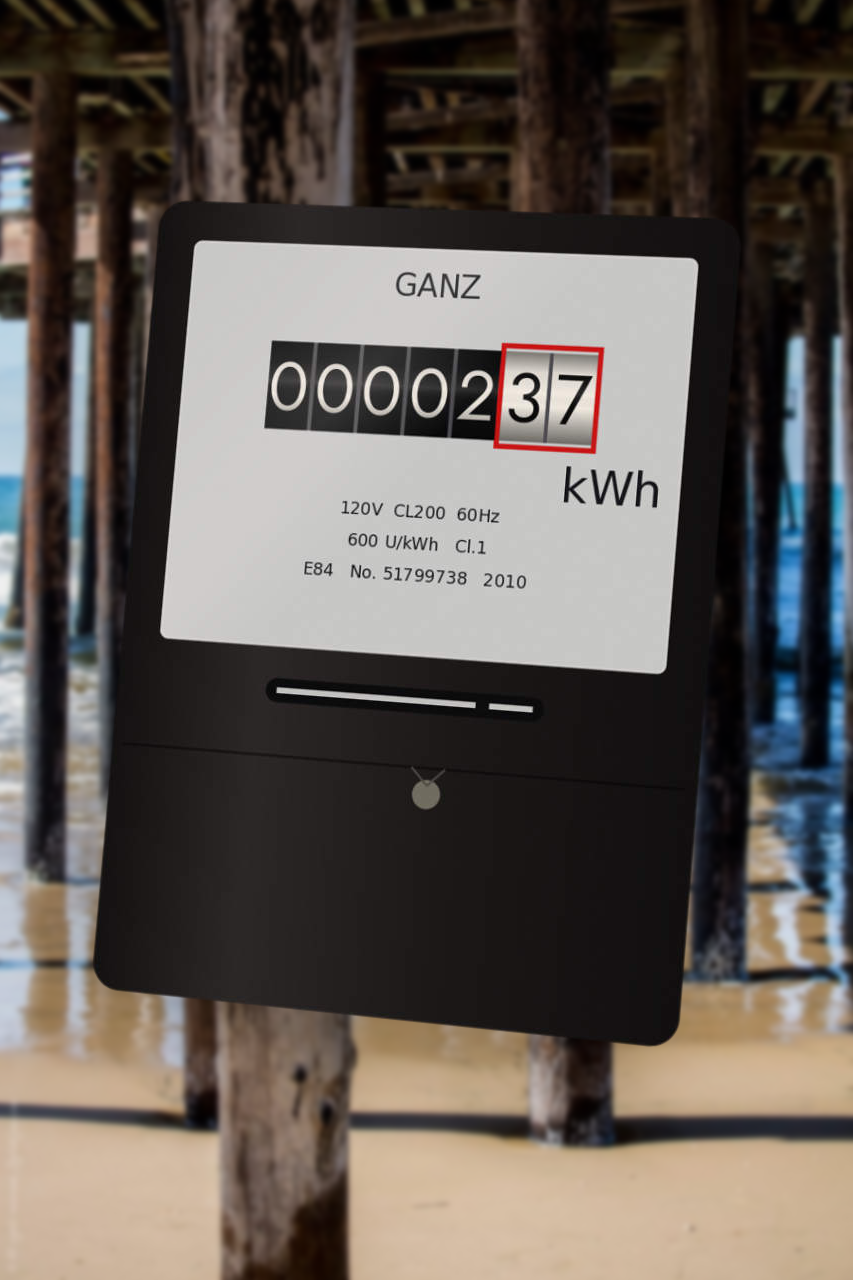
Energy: 2.37 kWh
